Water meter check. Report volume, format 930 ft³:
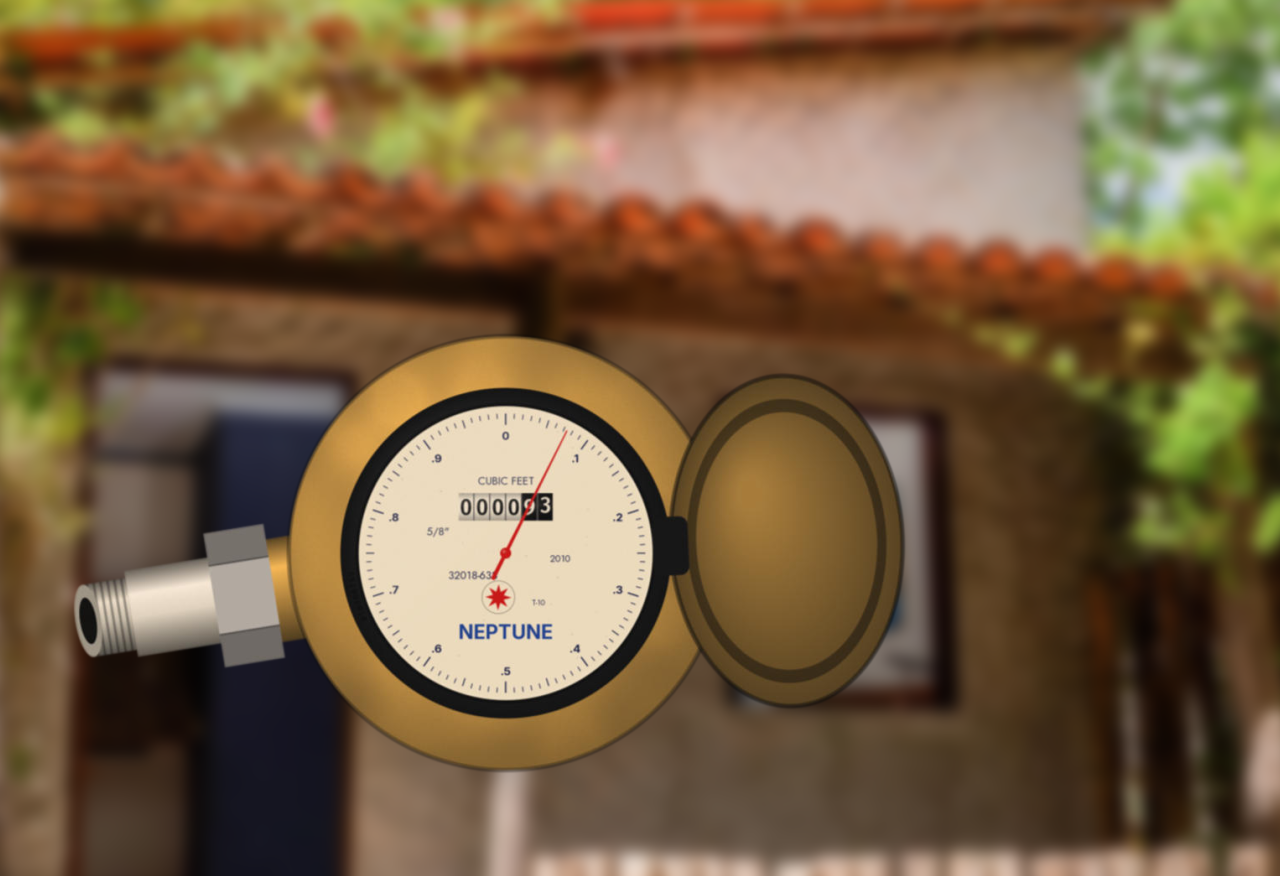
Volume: 93.07 ft³
